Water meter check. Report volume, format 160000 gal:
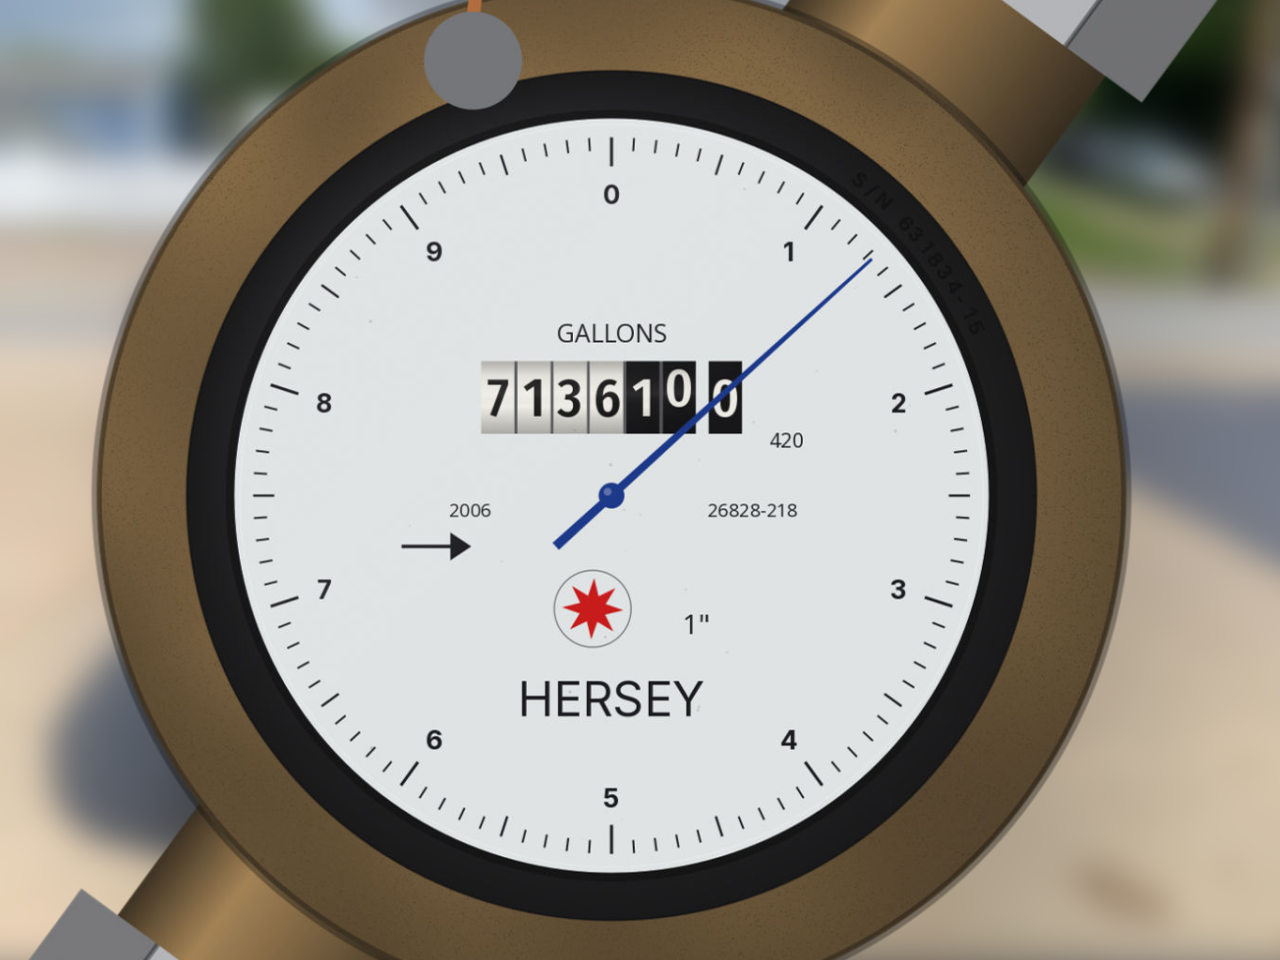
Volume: 7136101.3 gal
